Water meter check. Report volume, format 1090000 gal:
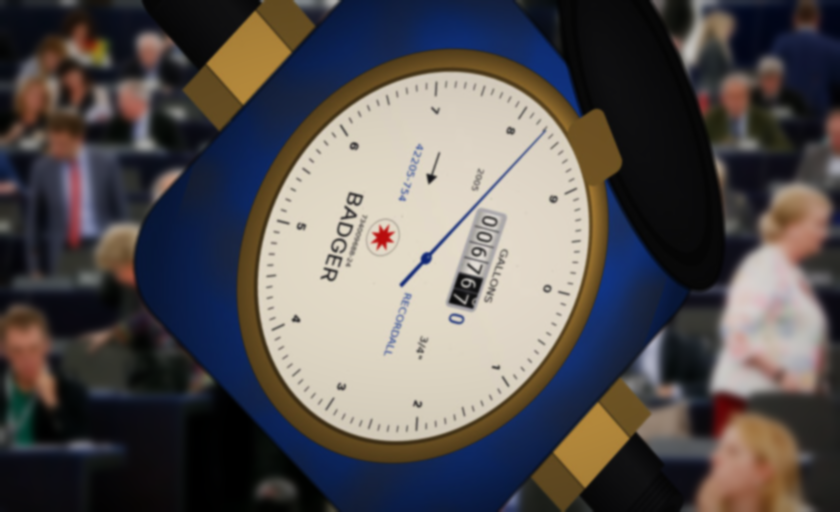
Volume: 67668.3 gal
